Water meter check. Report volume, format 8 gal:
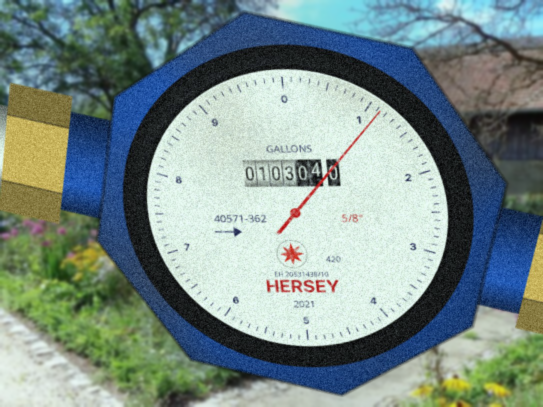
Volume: 103041.1 gal
